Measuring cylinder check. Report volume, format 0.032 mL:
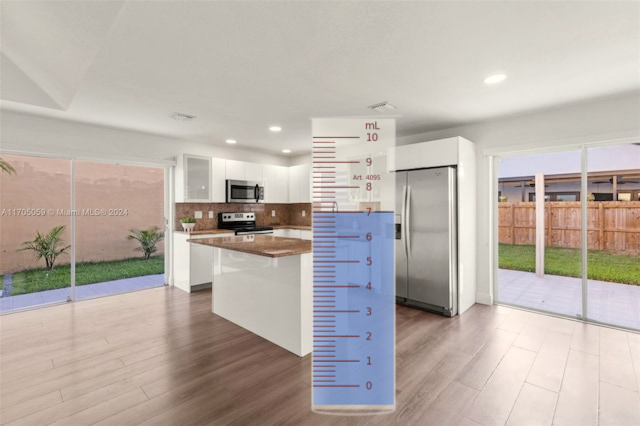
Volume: 7 mL
